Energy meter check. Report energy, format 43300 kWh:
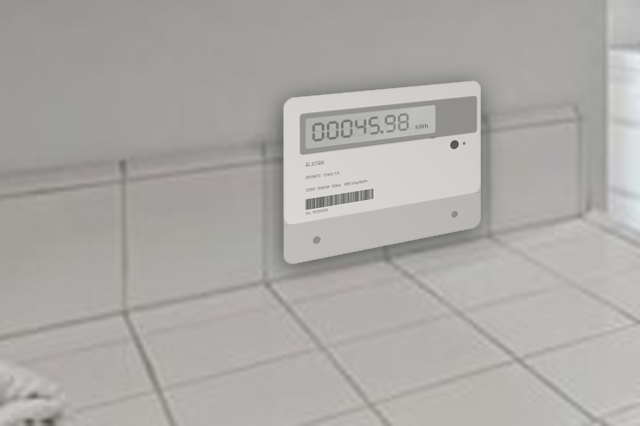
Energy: 45.98 kWh
